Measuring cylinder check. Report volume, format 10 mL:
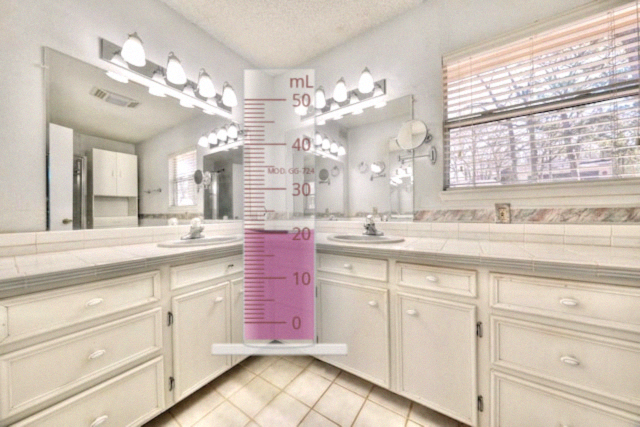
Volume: 20 mL
